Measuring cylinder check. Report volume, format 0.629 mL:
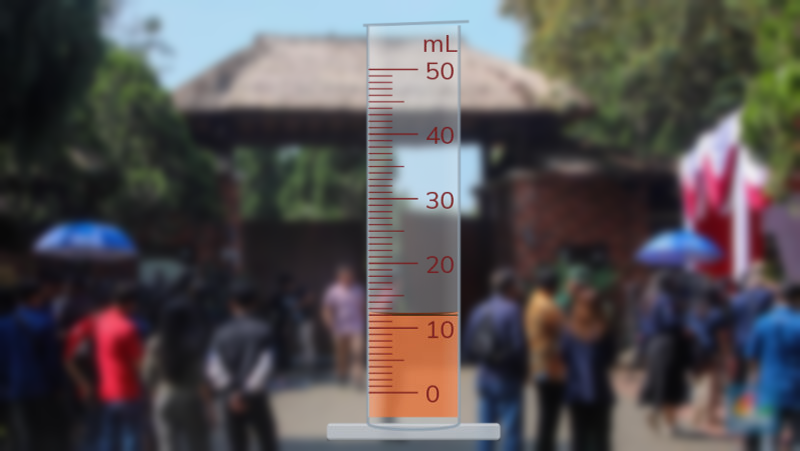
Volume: 12 mL
